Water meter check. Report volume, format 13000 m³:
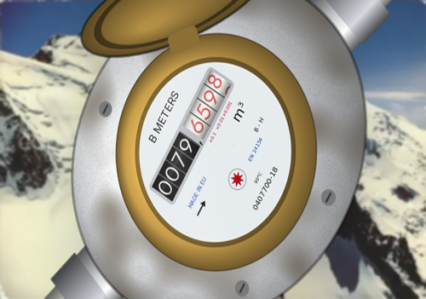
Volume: 79.6598 m³
